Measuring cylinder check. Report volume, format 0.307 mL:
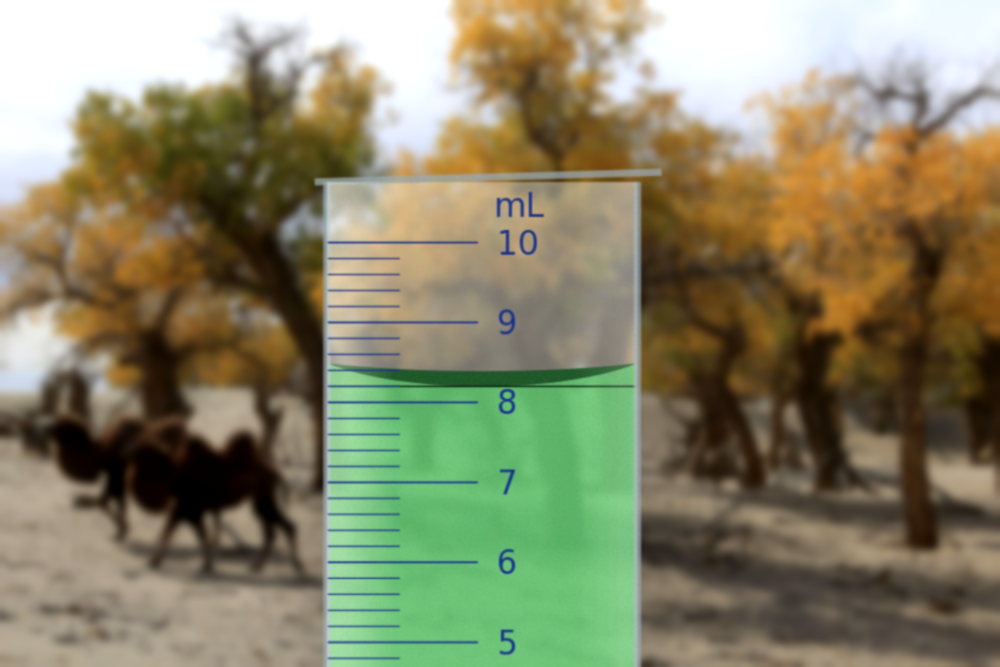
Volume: 8.2 mL
